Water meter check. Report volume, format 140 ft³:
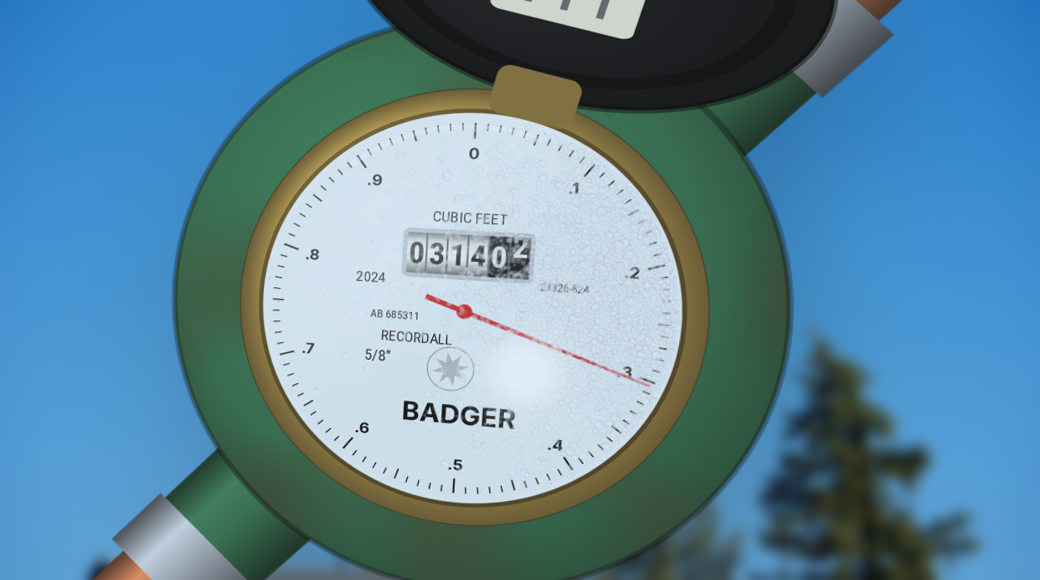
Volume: 31402.30 ft³
